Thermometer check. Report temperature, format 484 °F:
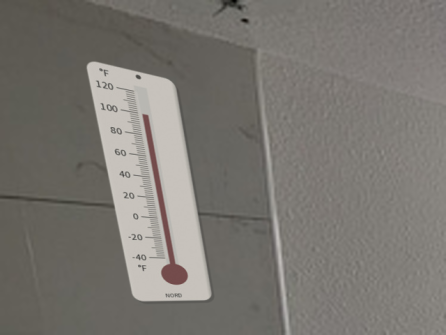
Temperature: 100 °F
